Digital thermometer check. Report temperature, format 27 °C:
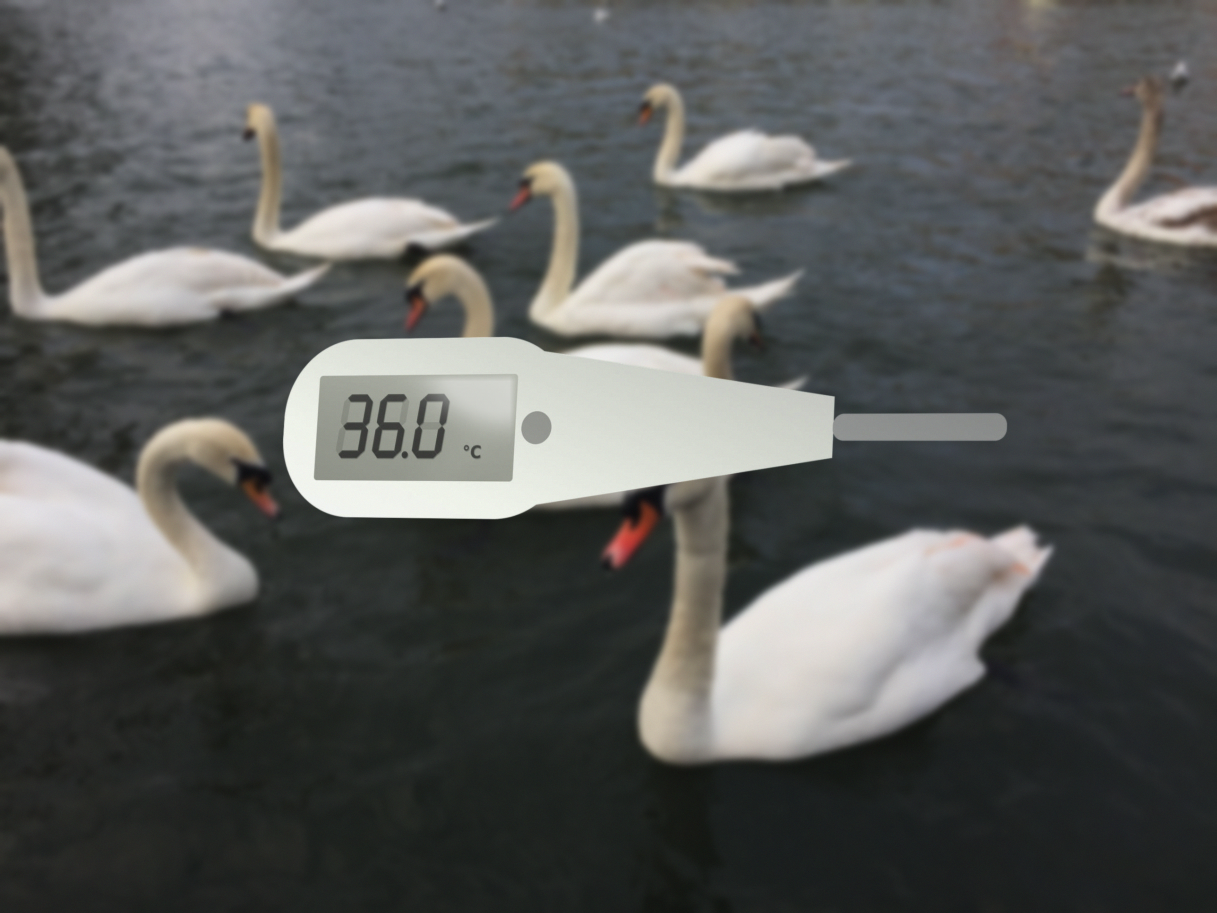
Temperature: 36.0 °C
